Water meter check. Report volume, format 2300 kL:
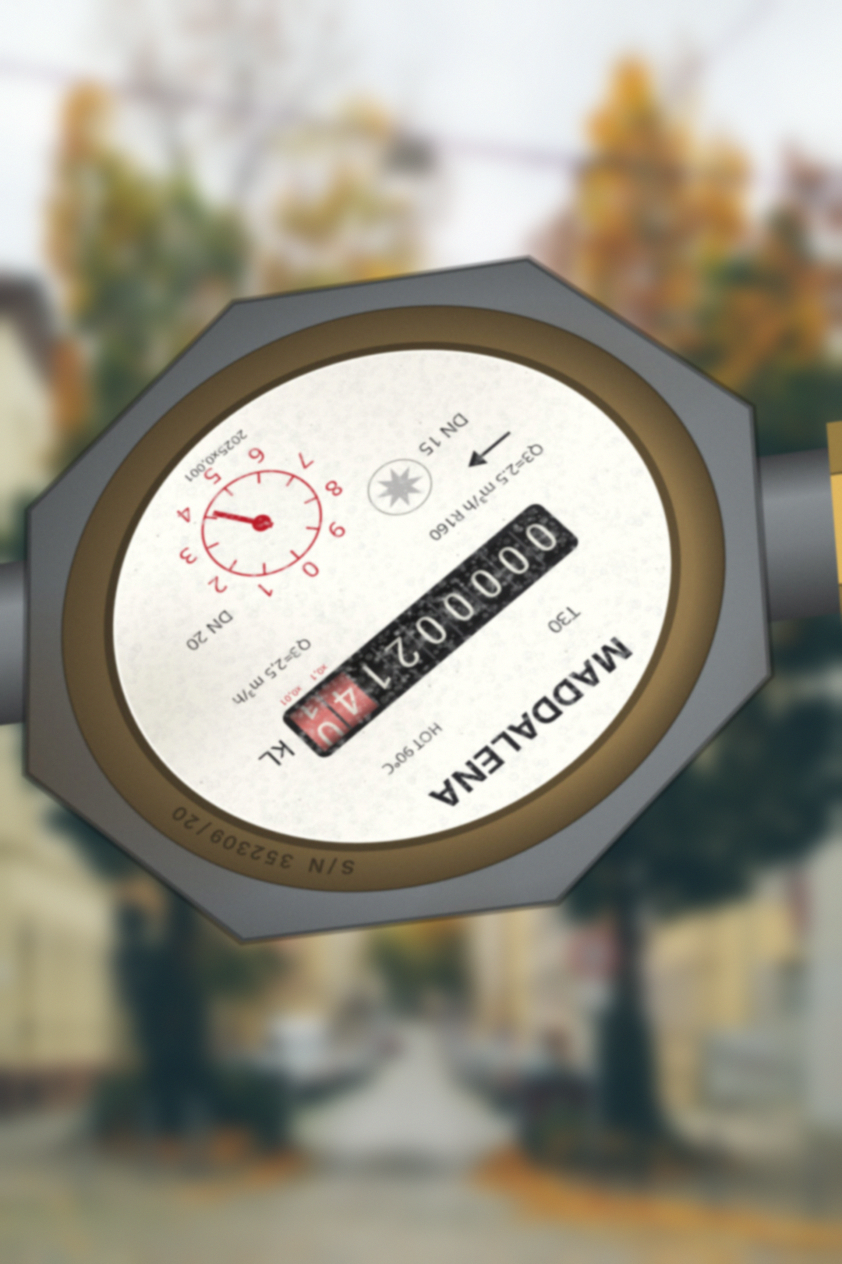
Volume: 21.404 kL
